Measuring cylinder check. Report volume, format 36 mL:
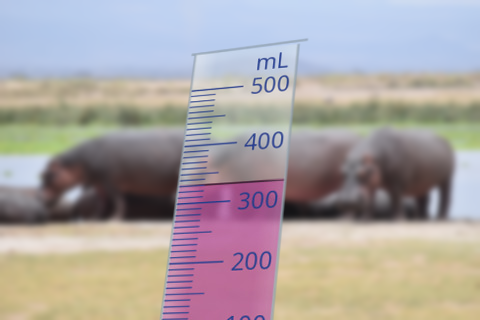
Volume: 330 mL
